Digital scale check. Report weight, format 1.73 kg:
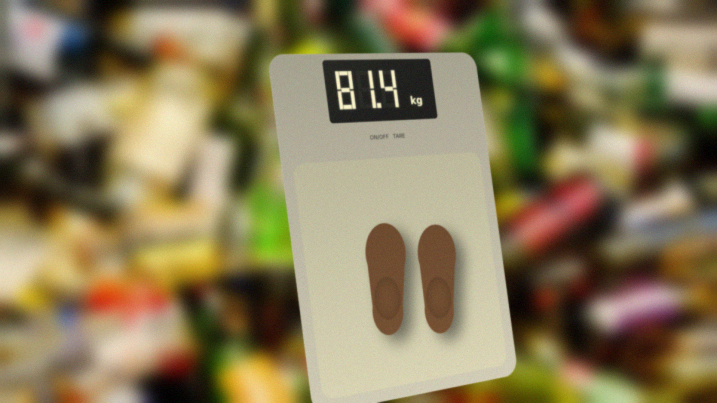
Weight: 81.4 kg
